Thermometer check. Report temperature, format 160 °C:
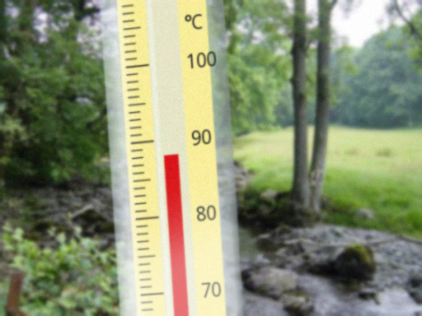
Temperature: 88 °C
